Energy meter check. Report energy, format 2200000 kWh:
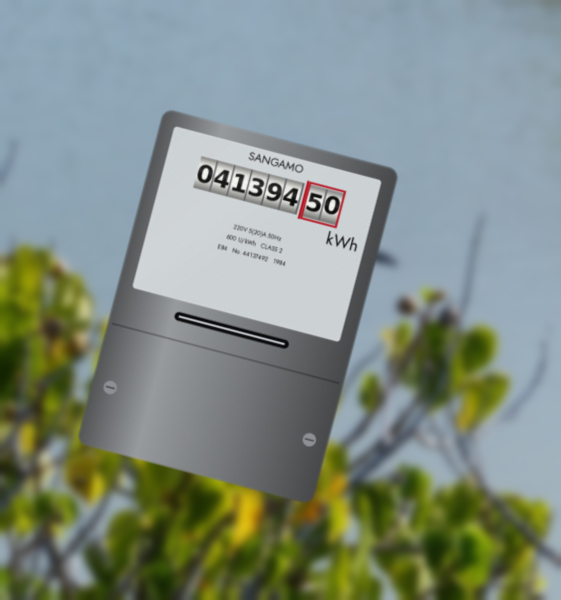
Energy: 41394.50 kWh
